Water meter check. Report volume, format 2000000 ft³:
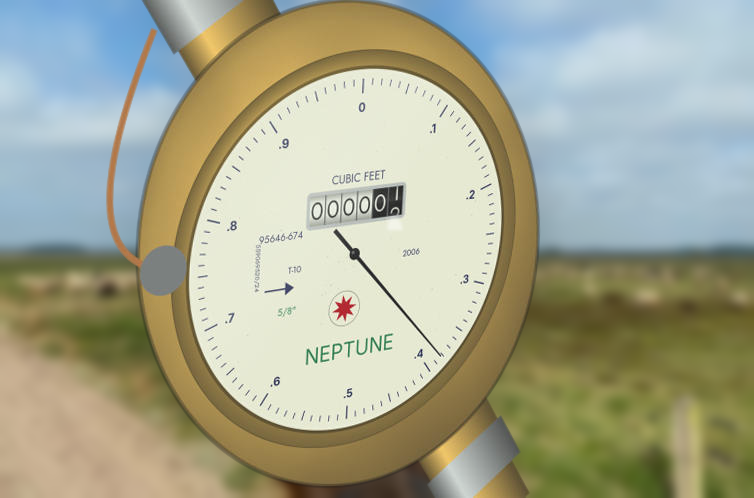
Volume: 1.38 ft³
